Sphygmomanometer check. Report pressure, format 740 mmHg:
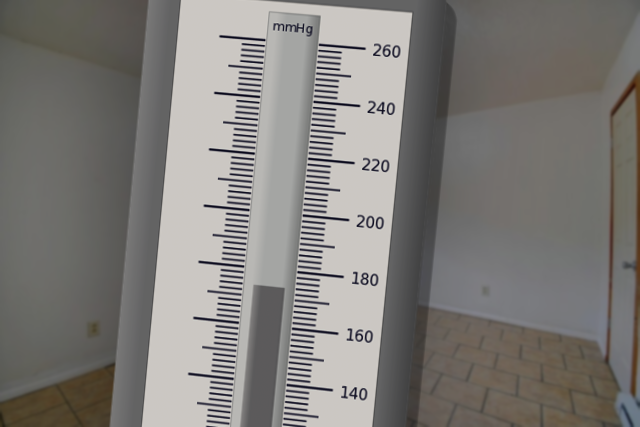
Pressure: 174 mmHg
